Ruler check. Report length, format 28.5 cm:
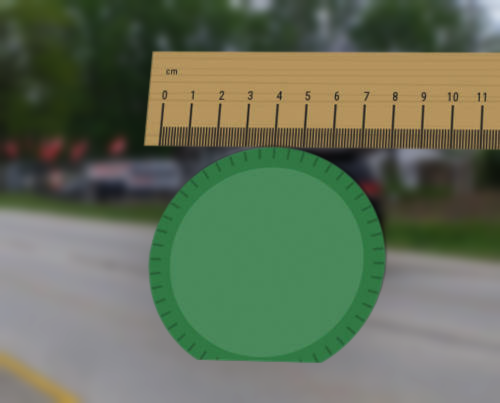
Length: 8 cm
